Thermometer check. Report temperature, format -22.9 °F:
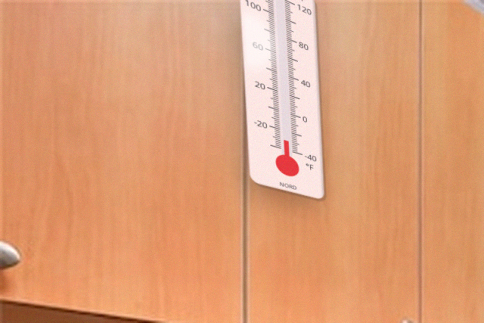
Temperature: -30 °F
